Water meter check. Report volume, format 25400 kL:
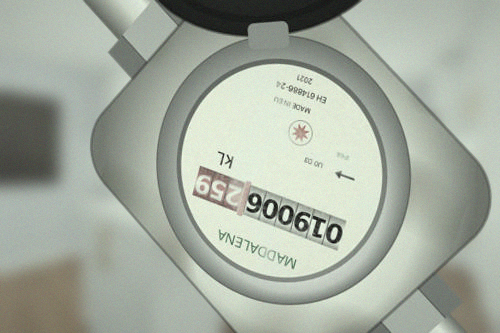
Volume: 19006.259 kL
